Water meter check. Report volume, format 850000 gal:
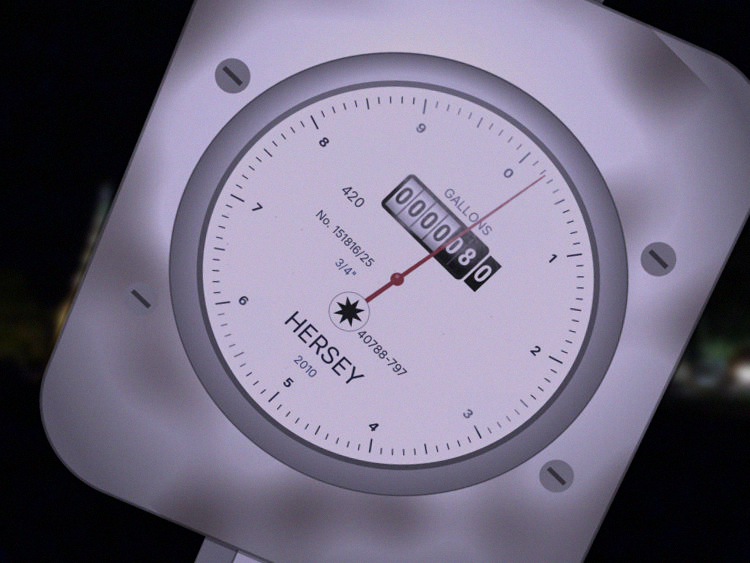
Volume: 80.2 gal
